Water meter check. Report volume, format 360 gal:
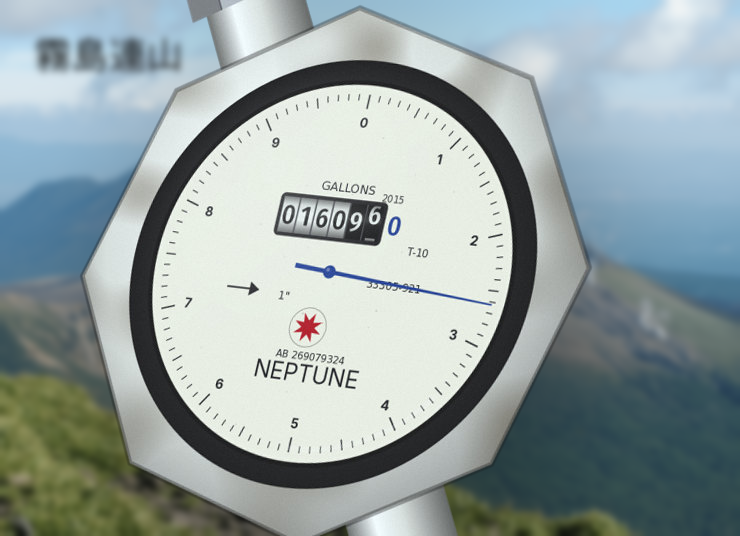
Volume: 160962.6 gal
